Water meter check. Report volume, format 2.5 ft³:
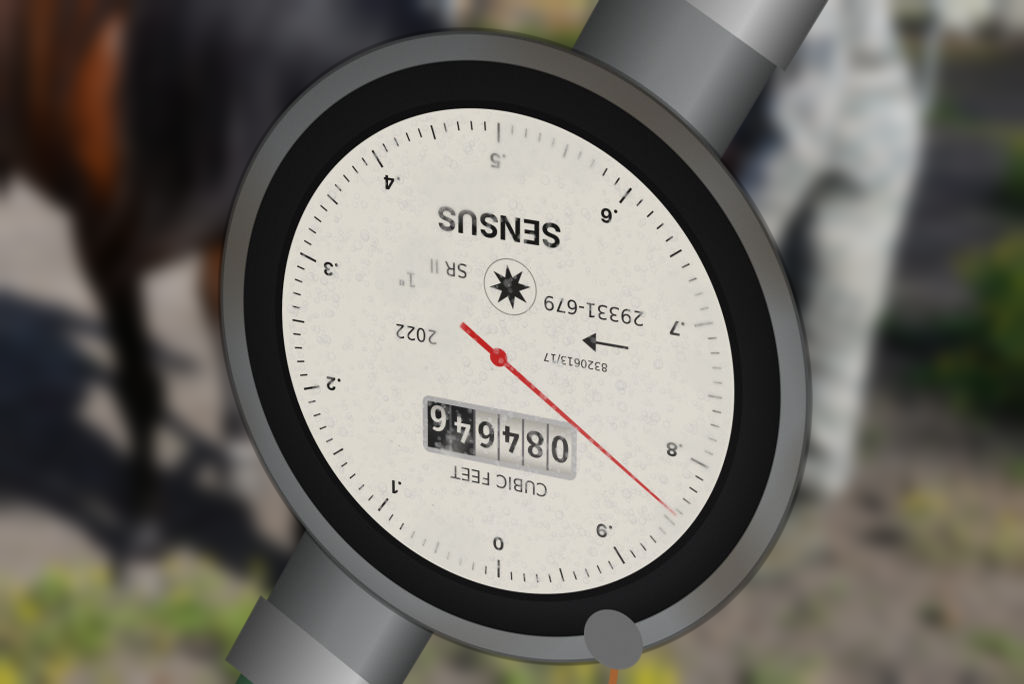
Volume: 84645.84 ft³
